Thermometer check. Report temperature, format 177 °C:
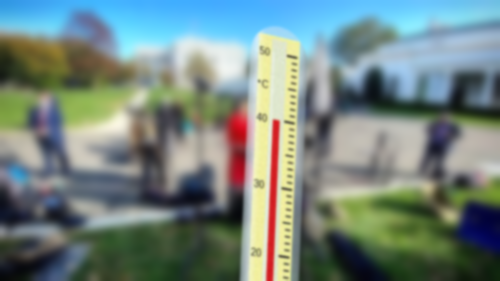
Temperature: 40 °C
